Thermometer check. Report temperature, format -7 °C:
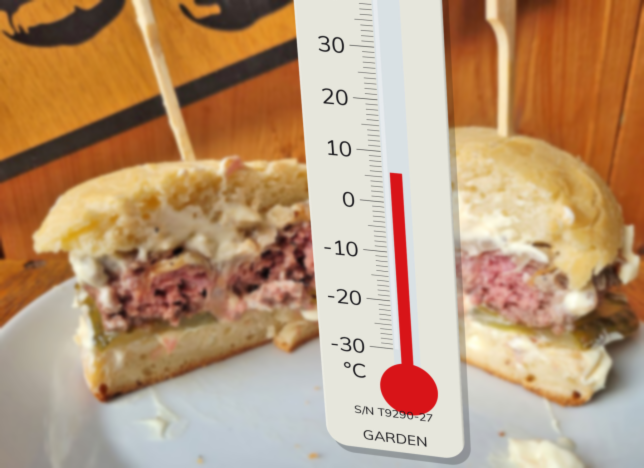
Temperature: 6 °C
